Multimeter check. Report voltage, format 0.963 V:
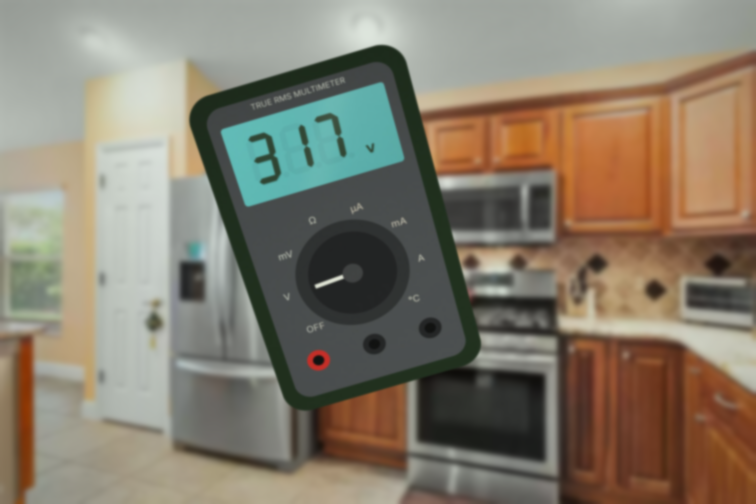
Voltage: 317 V
